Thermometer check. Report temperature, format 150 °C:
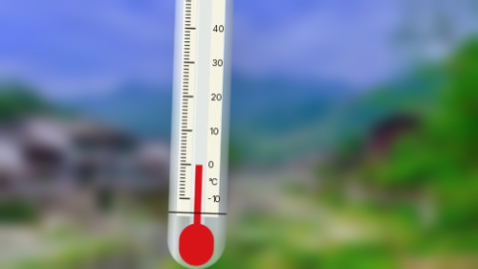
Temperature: 0 °C
